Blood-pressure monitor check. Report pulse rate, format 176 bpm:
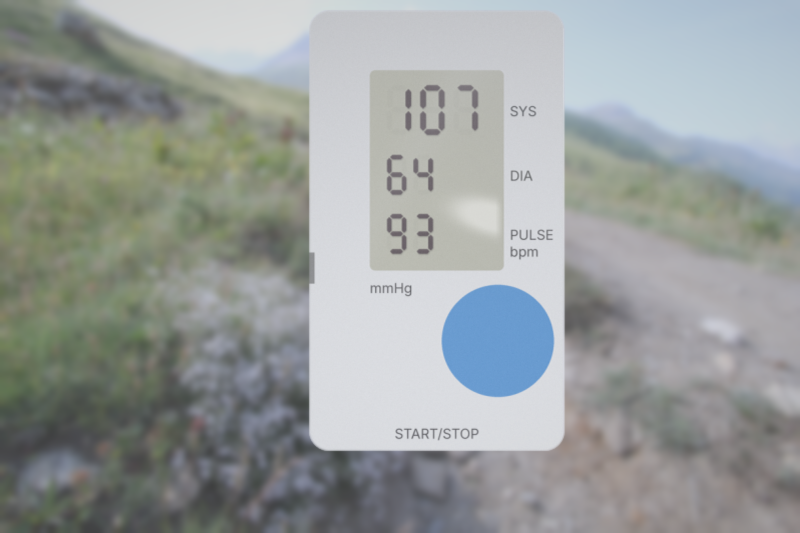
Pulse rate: 93 bpm
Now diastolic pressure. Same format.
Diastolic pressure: 64 mmHg
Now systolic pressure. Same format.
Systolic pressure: 107 mmHg
